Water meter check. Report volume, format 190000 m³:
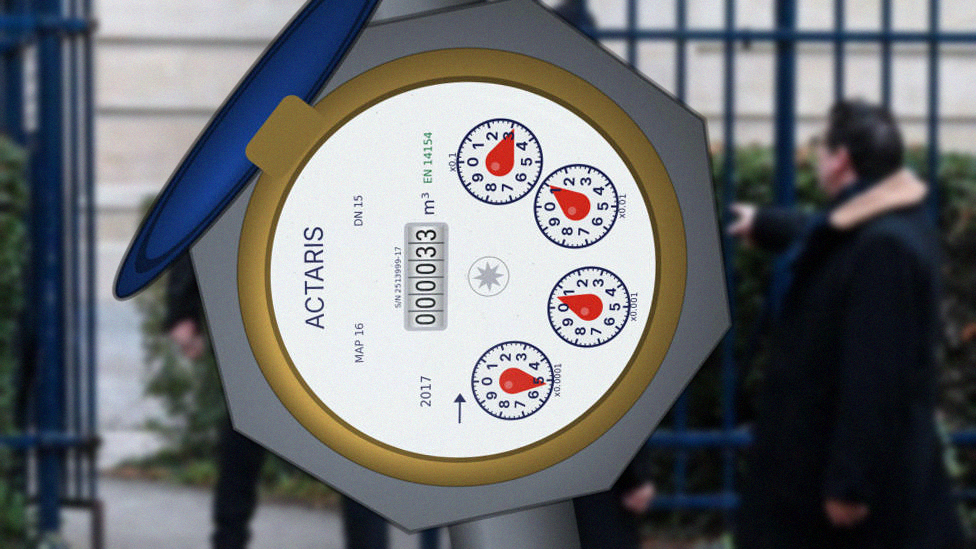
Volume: 33.3105 m³
